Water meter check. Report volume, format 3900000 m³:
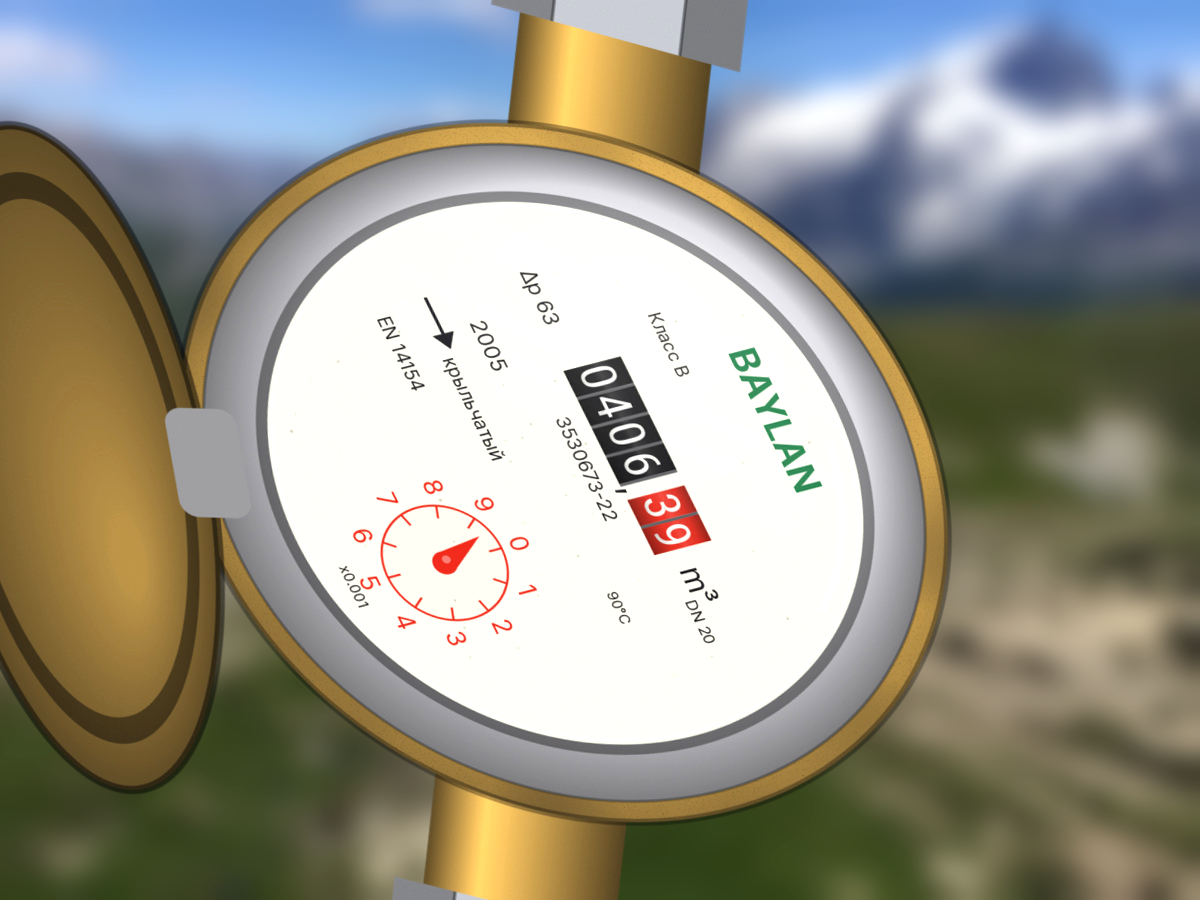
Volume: 406.389 m³
